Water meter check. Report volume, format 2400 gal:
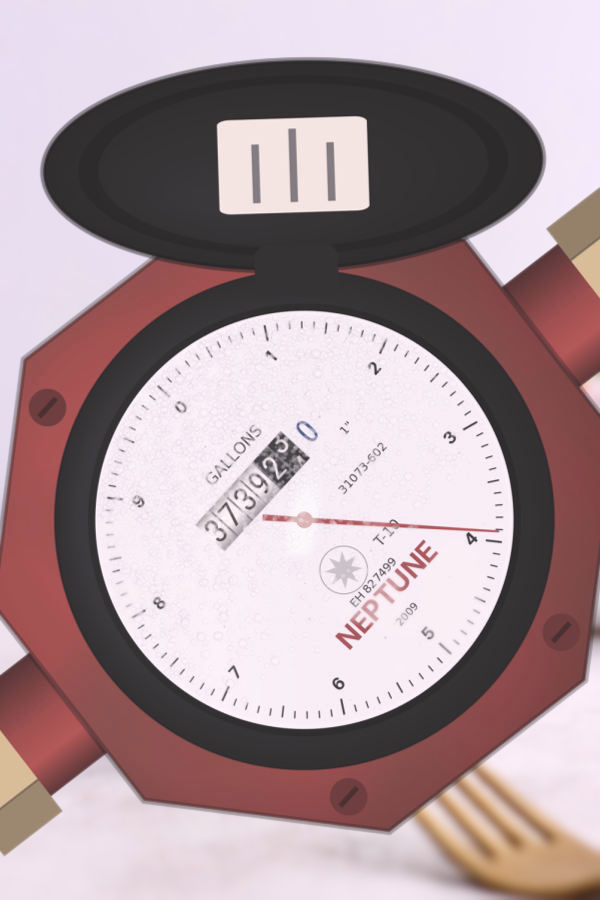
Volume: 3739233.9 gal
